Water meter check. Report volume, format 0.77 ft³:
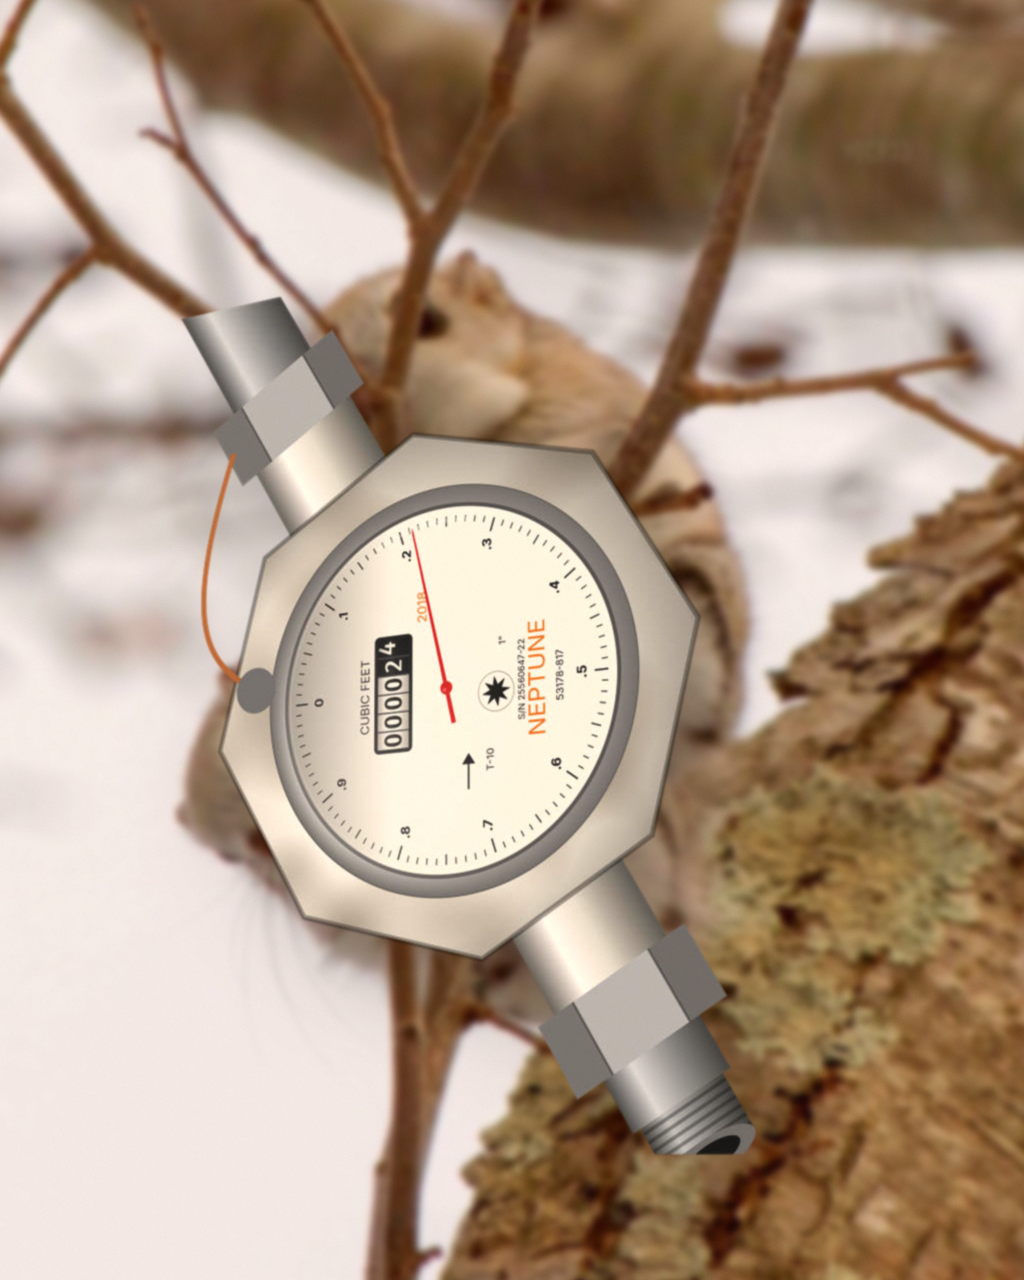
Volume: 24.21 ft³
